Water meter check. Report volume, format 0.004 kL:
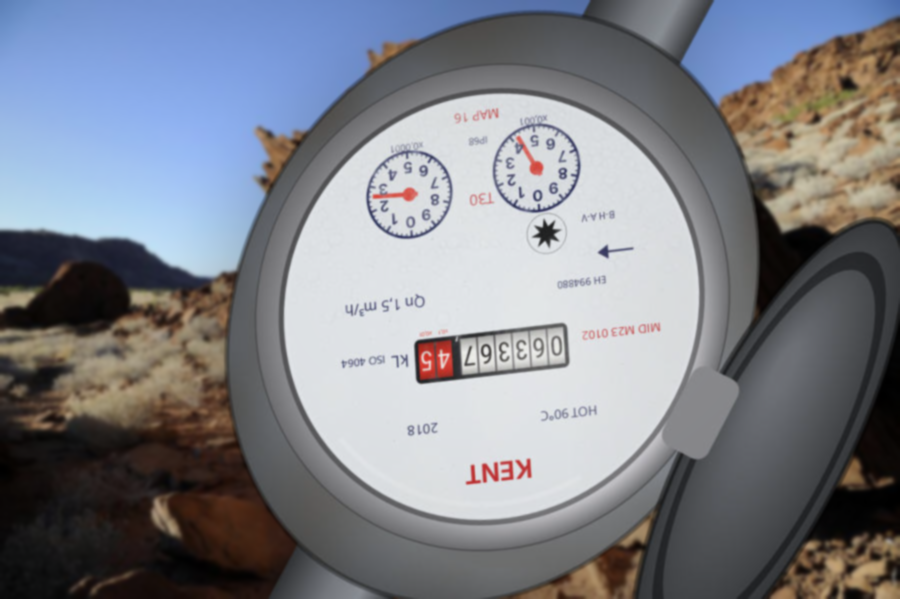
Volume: 63367.4542 kL
